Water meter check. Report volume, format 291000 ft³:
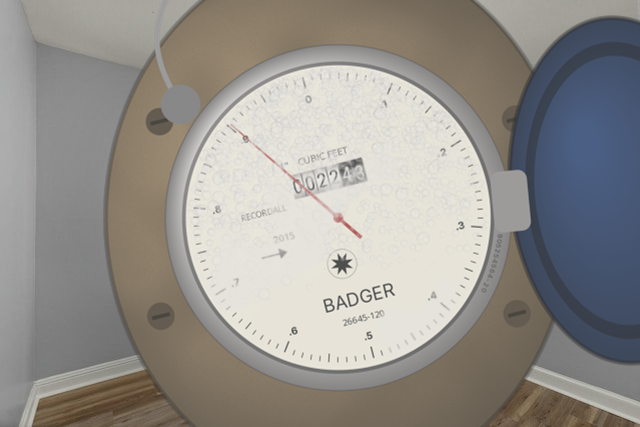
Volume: 2242.90 ft³
